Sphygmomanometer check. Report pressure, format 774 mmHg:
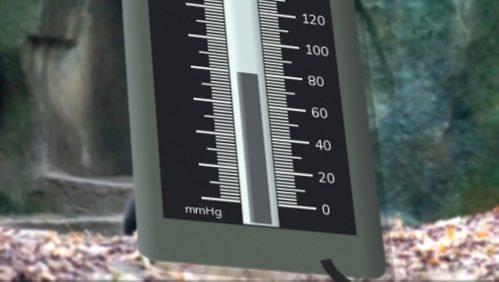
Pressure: 80 mmHg
